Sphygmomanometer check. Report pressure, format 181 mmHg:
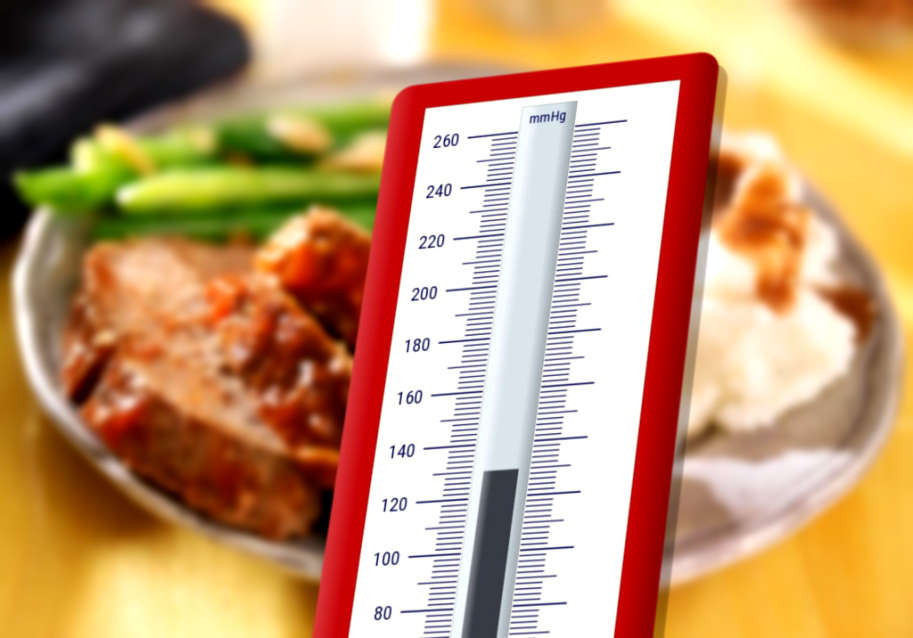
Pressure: 130 mmHg
